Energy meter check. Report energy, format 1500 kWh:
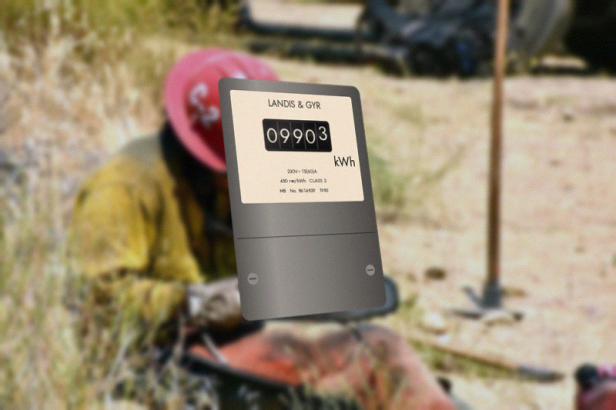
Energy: 9903 kWh
